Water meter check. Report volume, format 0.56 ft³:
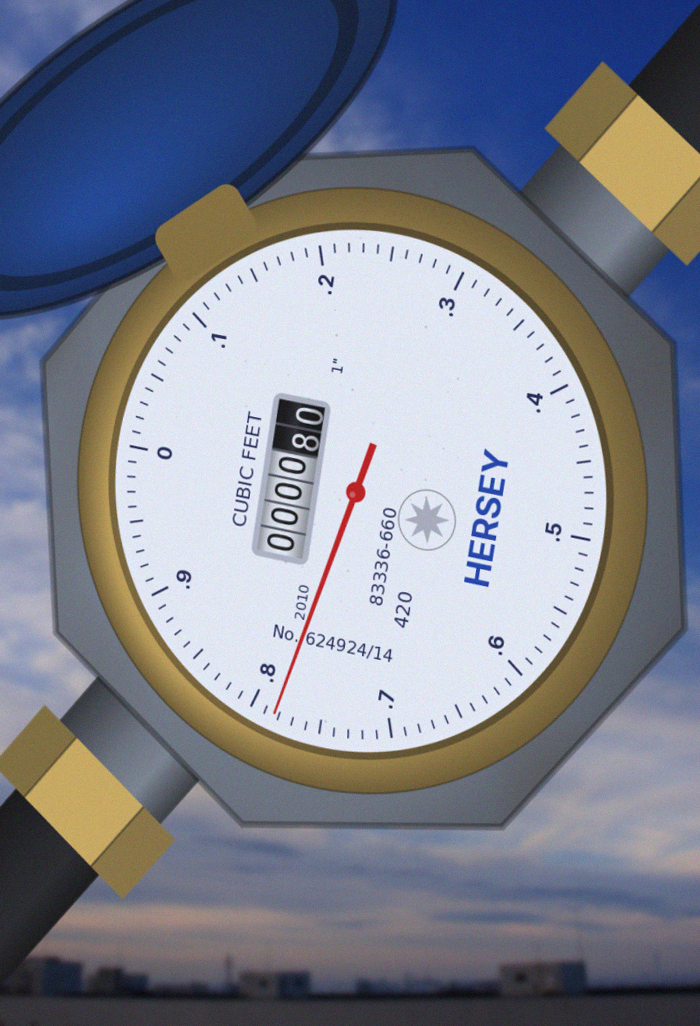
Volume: 79.78 ft³
